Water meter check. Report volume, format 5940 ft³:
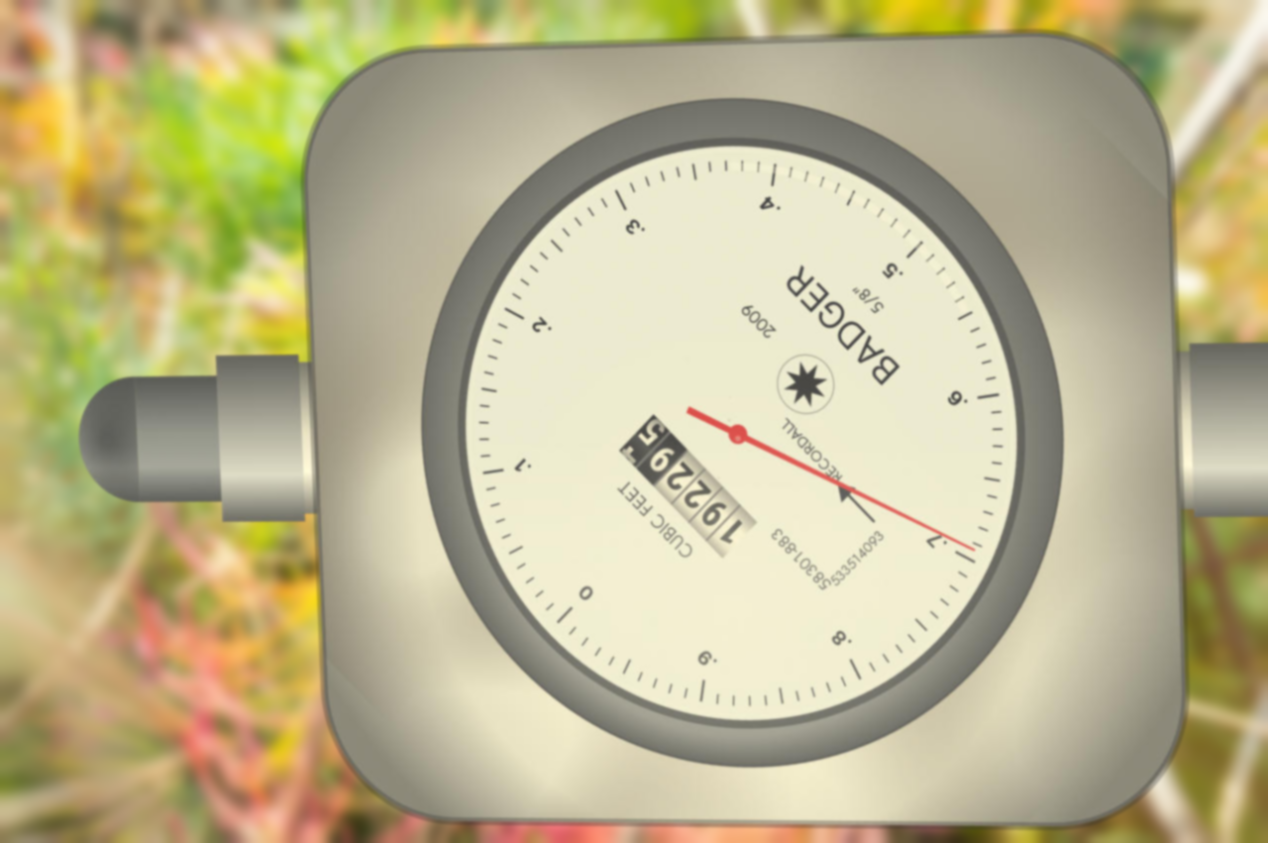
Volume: 192294.69 ft³
